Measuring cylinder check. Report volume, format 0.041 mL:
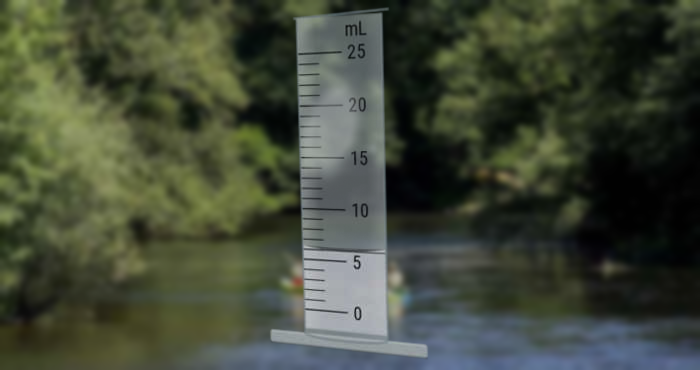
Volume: 6 mL
